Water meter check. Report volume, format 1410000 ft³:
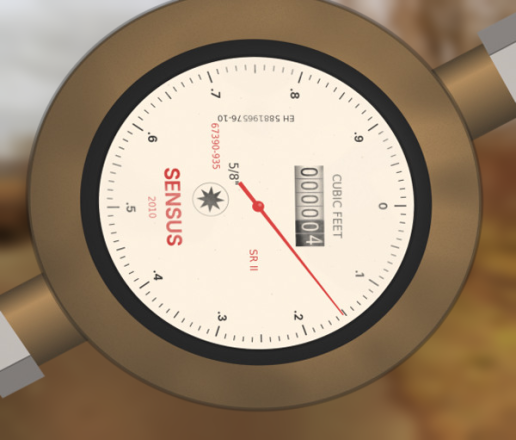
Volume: 4.15 ft³
